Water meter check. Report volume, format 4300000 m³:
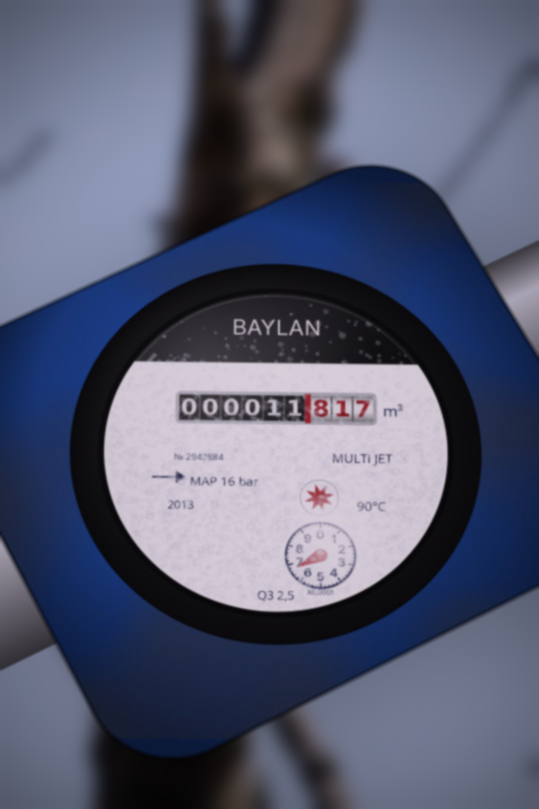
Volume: 11.8176 m³
